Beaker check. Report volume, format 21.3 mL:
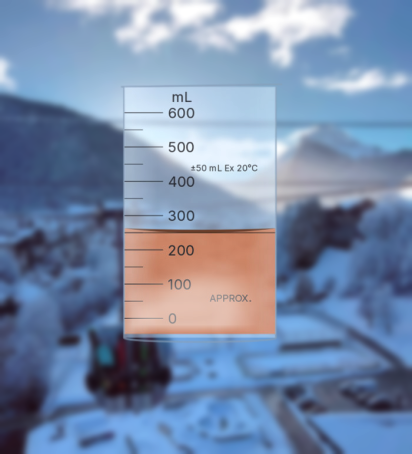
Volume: 250 mL
